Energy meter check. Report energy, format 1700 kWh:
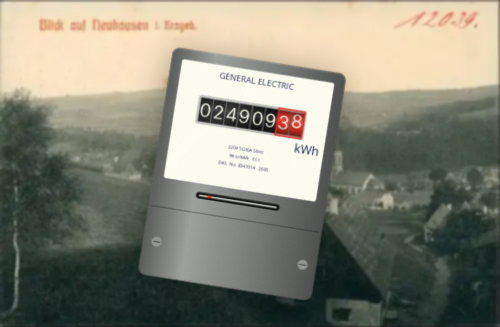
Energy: 24909.38 kWh
